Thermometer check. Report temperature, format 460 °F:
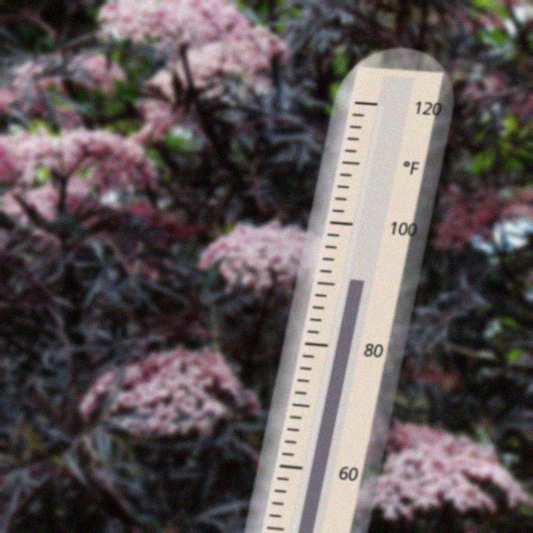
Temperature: 91 °F
